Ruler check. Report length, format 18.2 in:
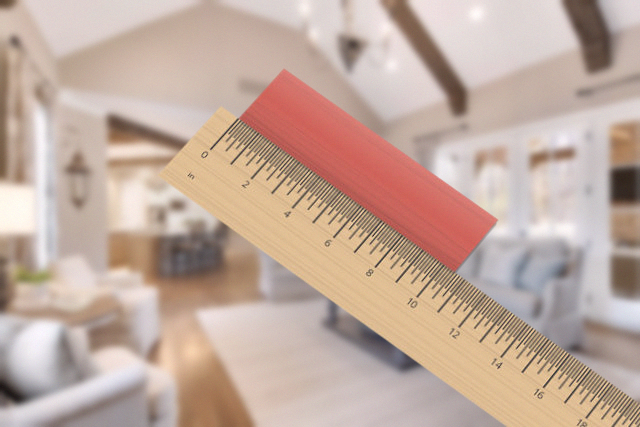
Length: 10.5 in
